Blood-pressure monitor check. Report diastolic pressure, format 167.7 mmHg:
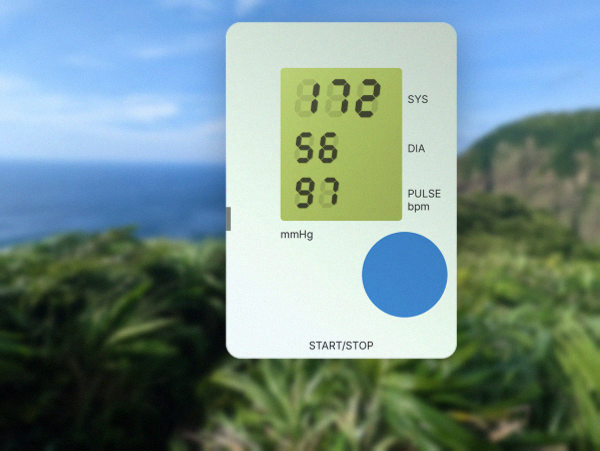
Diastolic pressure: 56 mmHg
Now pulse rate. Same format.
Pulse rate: 97 bpm
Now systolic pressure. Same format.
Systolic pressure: 172 mmHg
